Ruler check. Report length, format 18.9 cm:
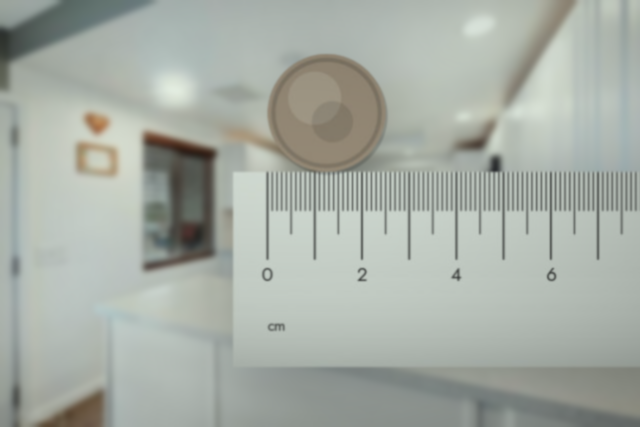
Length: 2.5 cm
